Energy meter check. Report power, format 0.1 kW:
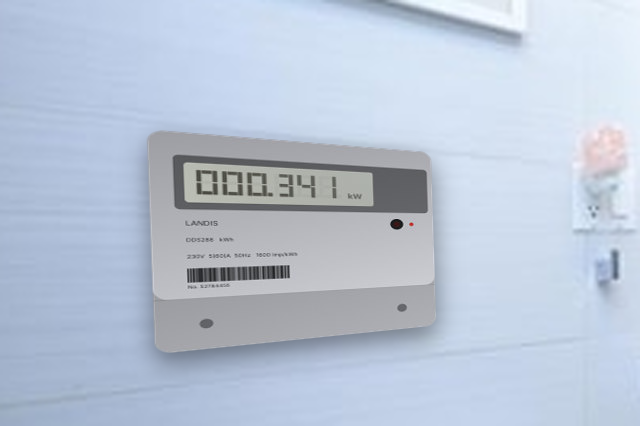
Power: 0.341 kW
